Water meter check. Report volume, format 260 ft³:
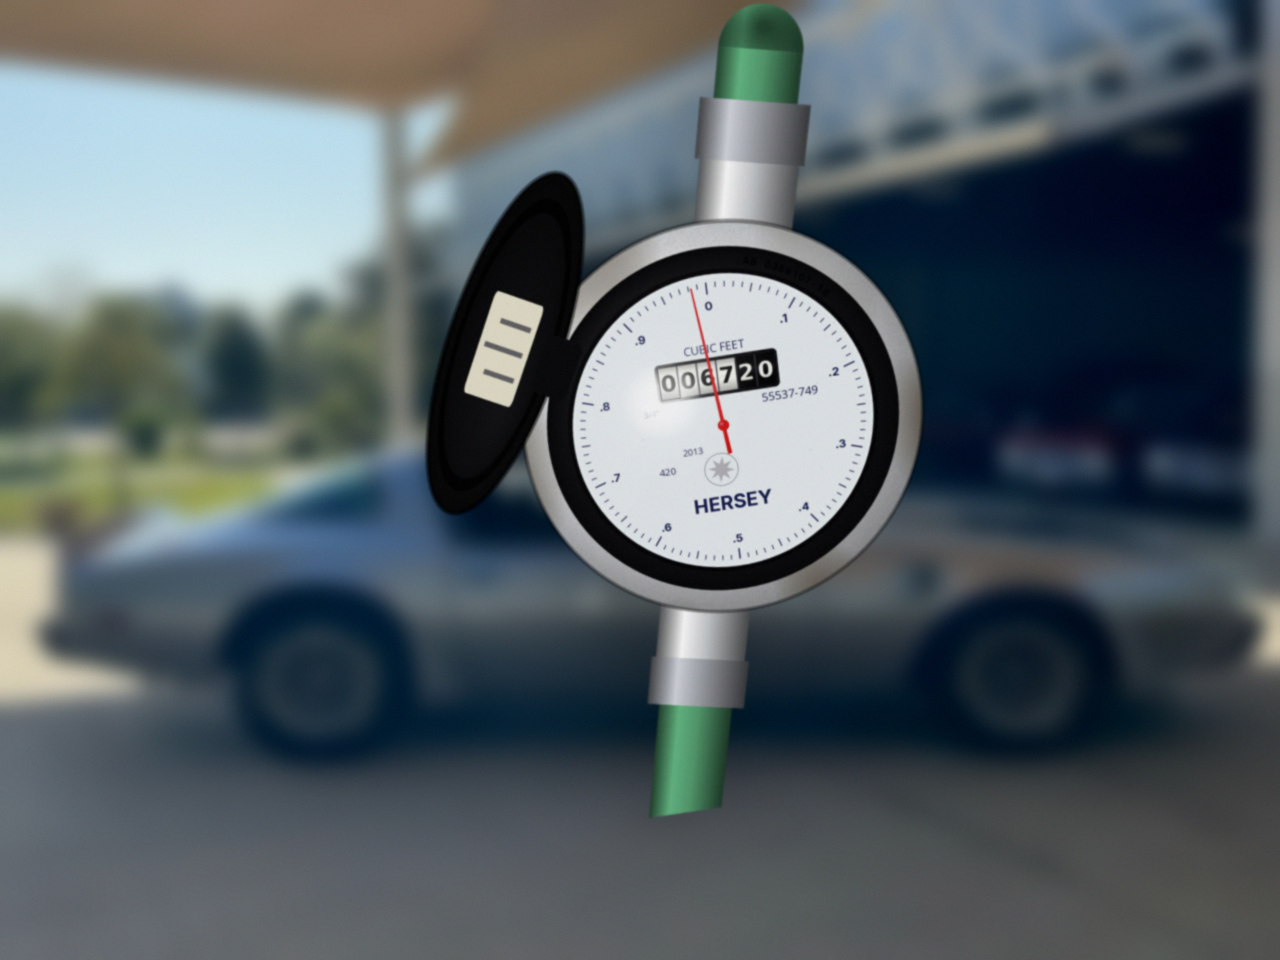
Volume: 6719.98 ft³
